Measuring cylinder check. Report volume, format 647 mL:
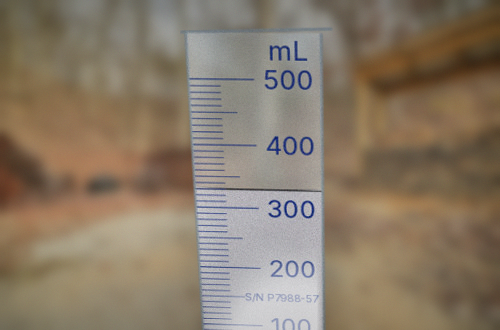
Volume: 330 mL
